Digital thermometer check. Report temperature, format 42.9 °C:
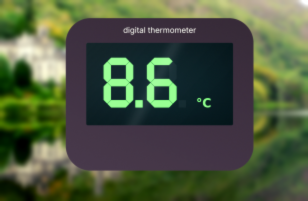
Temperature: 8.6 °C
